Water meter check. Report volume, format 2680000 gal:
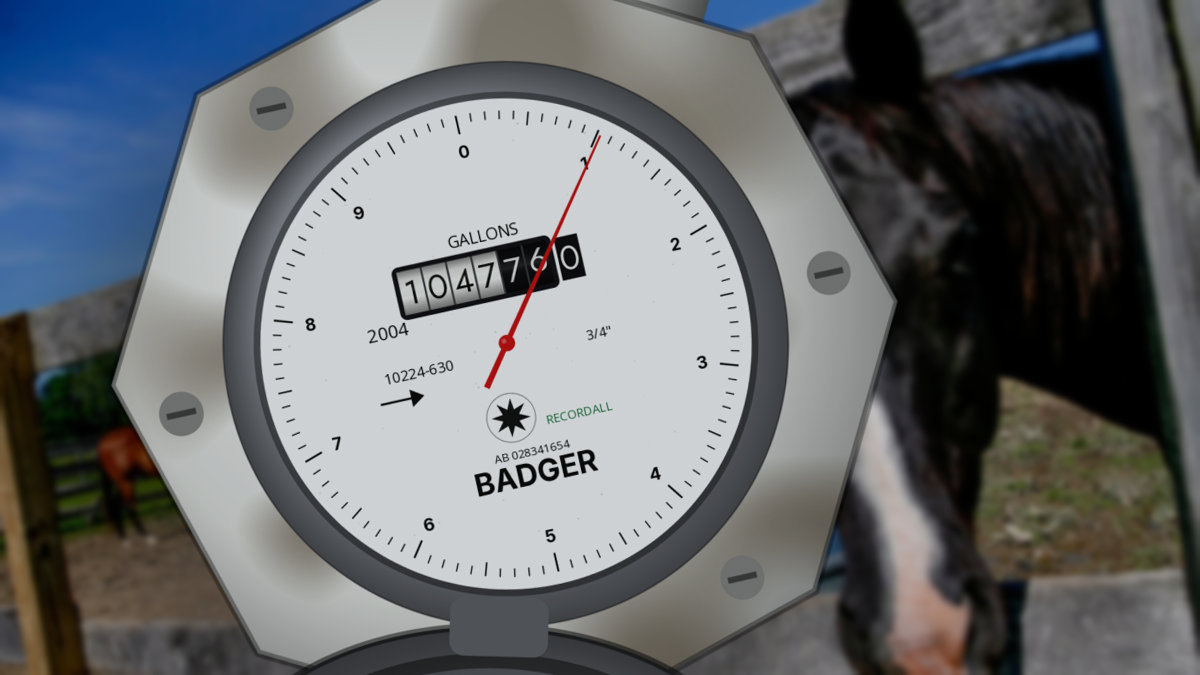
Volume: 1047761.0 gal
